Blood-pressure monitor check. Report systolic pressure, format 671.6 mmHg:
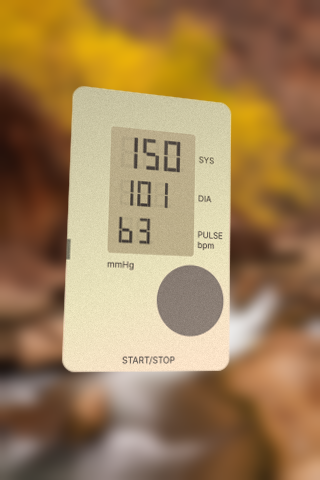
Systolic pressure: 150 mmHg
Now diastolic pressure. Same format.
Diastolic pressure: 101 mmHg
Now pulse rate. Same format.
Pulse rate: 63 bpm
